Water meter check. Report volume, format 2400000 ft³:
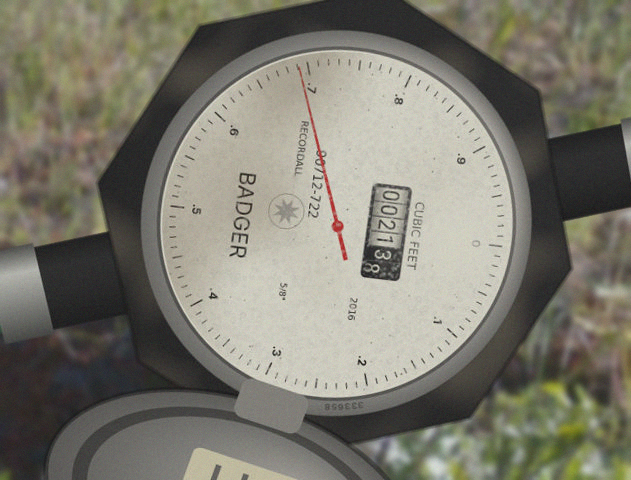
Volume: 2137.69 ft³
